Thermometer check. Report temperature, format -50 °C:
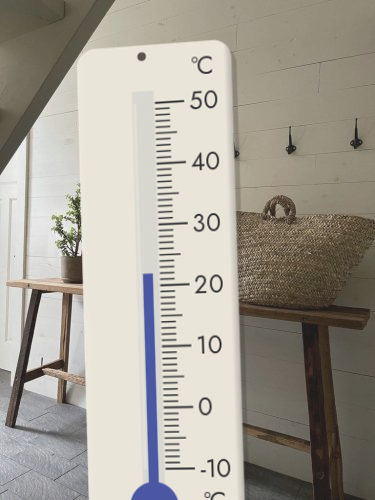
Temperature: 22 °C
